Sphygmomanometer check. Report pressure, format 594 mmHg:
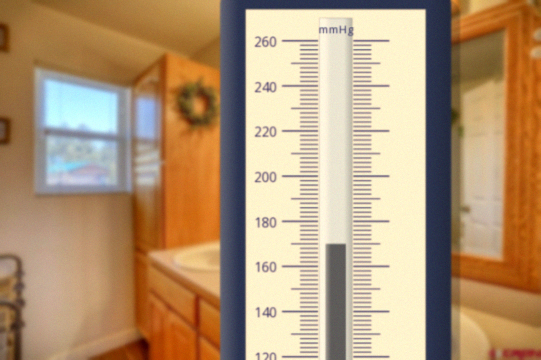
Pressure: 170 mmHg
